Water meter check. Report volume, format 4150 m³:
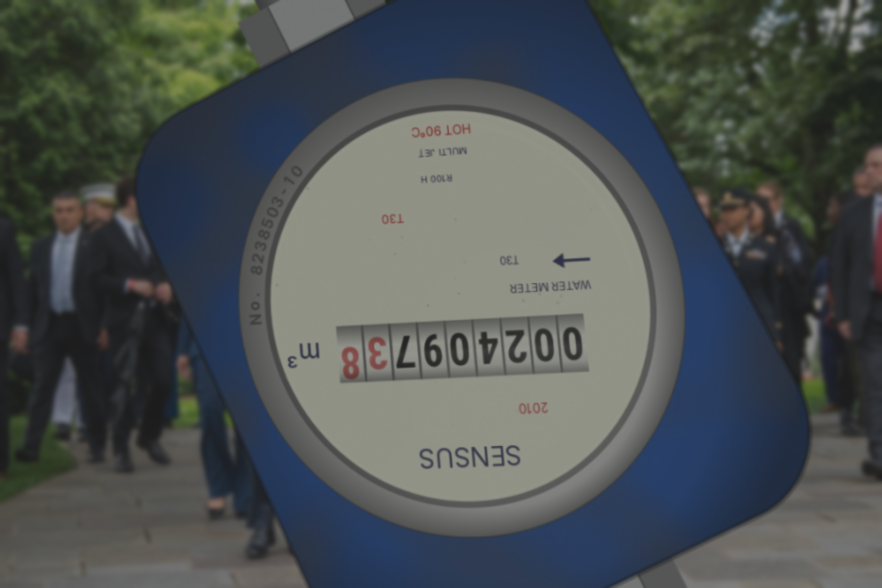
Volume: 24097.38 m³
